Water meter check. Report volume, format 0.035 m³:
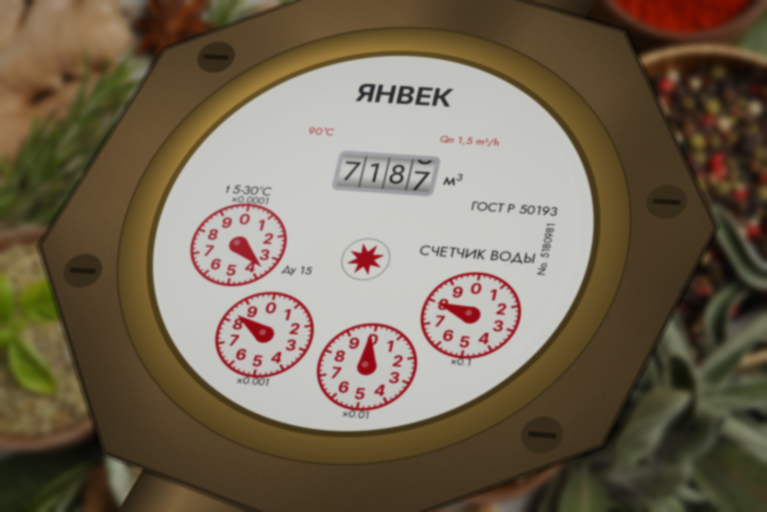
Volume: 7186.7983 m³
